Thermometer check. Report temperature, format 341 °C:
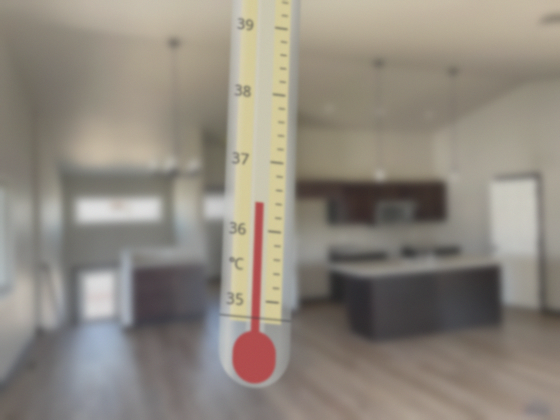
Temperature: 36.4 °C
